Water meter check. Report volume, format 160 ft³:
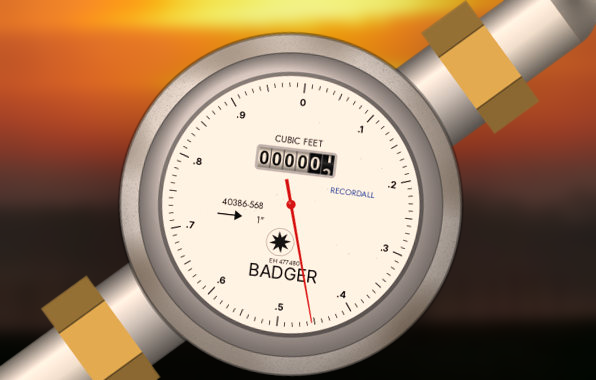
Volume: 1.45 ft³
